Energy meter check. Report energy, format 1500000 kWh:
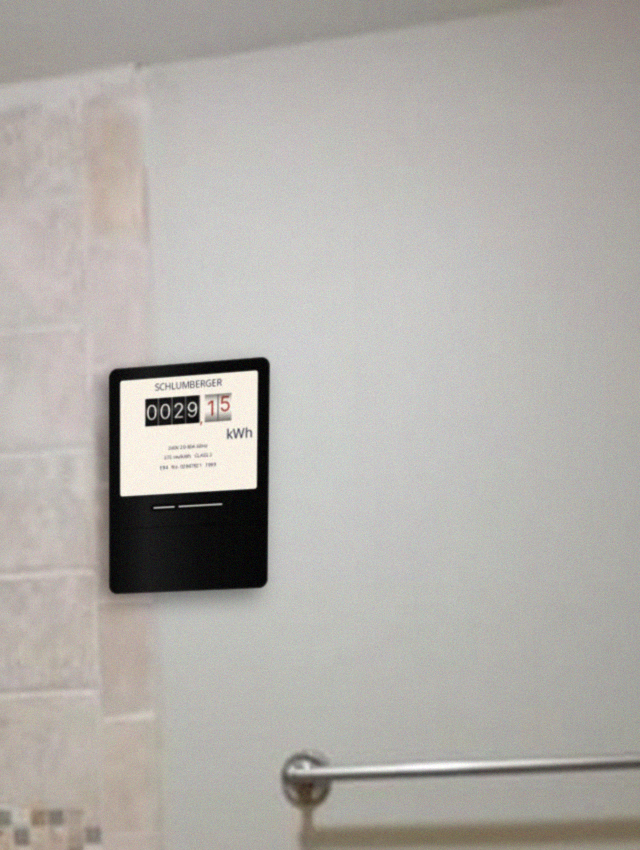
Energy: 29.15 kWh
